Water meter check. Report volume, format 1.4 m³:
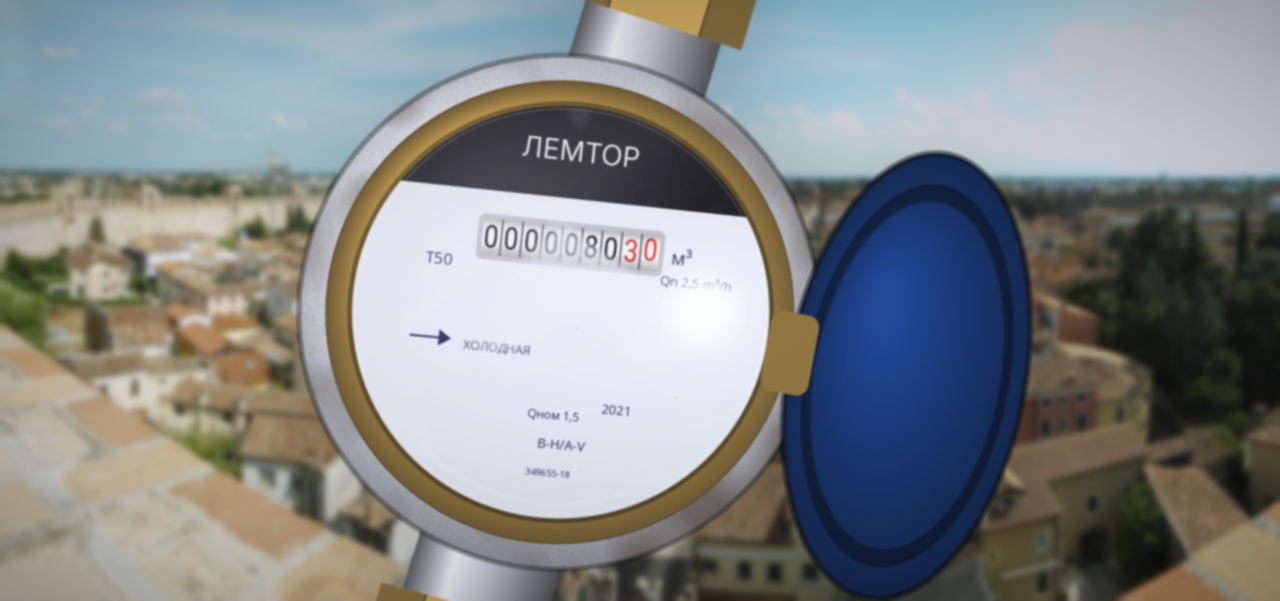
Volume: 80.30 m³
